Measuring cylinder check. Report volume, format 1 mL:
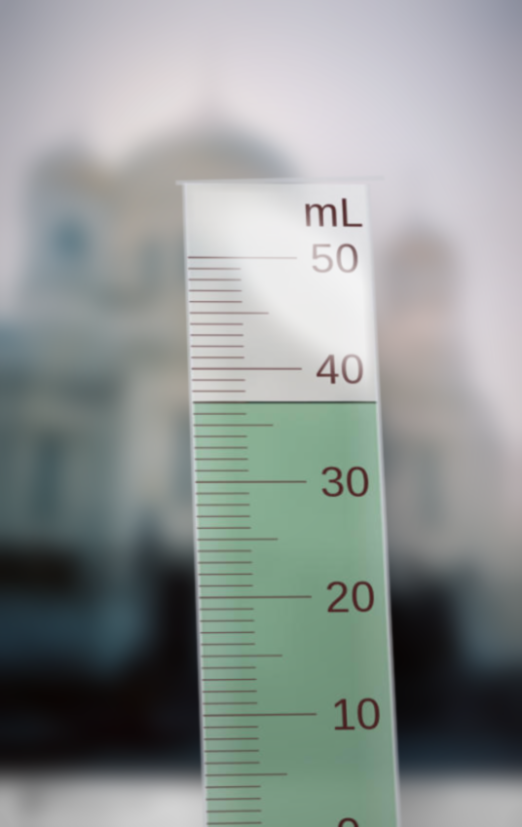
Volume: 37 mL
